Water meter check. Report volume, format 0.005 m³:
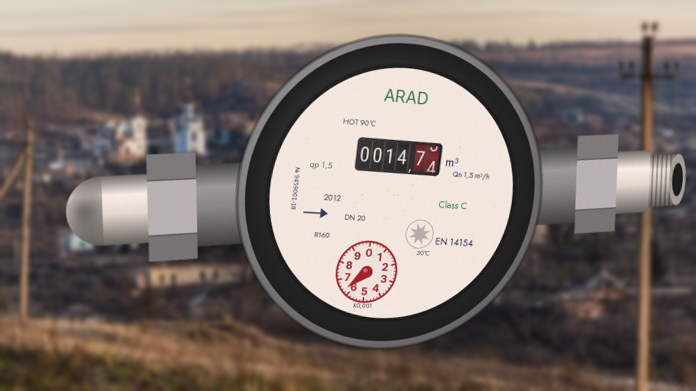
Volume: 14.736 m³
